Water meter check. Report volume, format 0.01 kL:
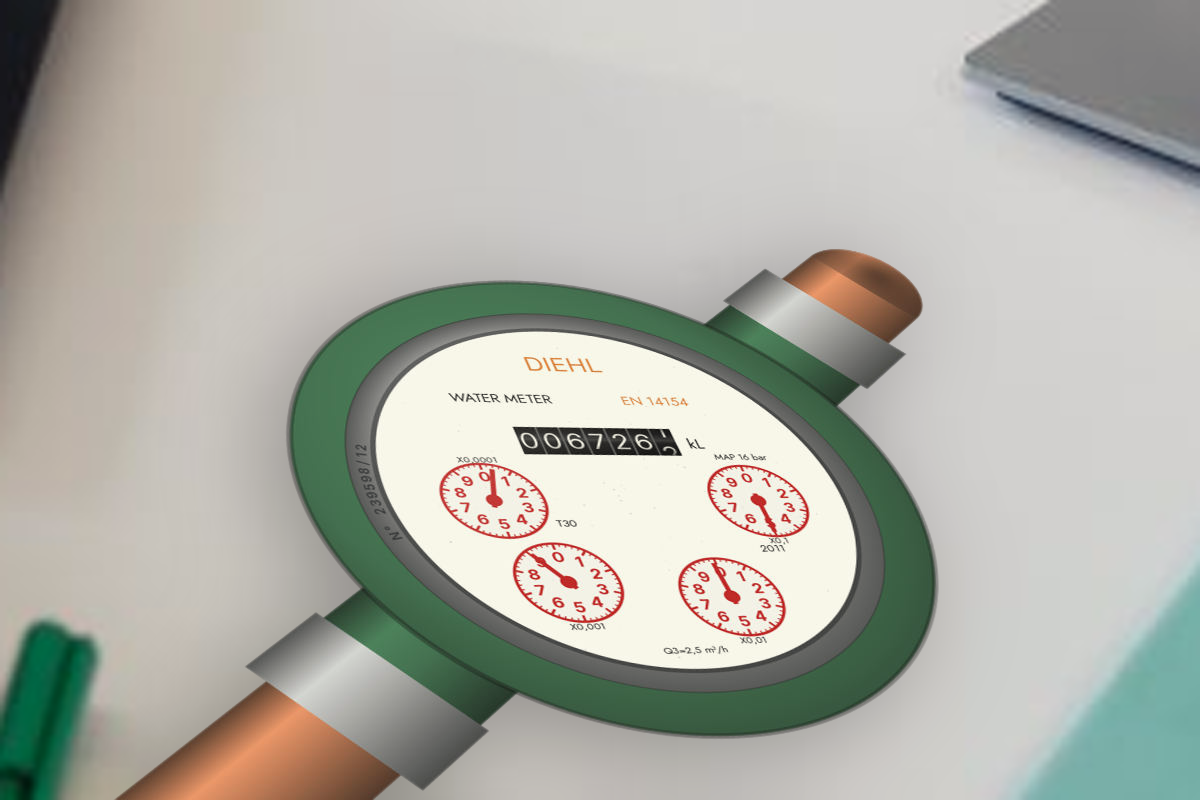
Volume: 67261.4990 kL
